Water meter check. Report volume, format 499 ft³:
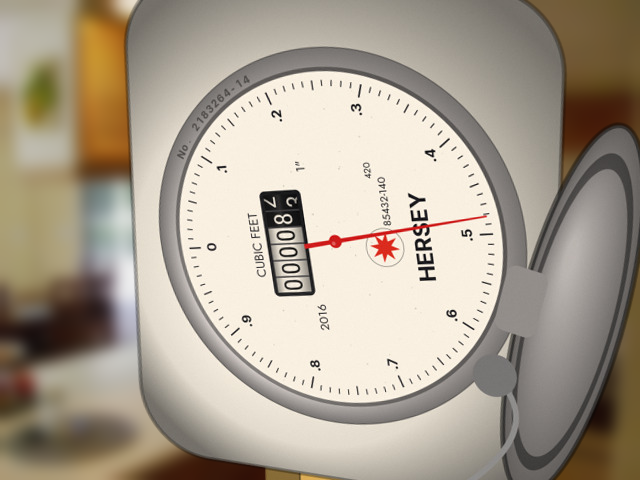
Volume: 82.48 ft³
